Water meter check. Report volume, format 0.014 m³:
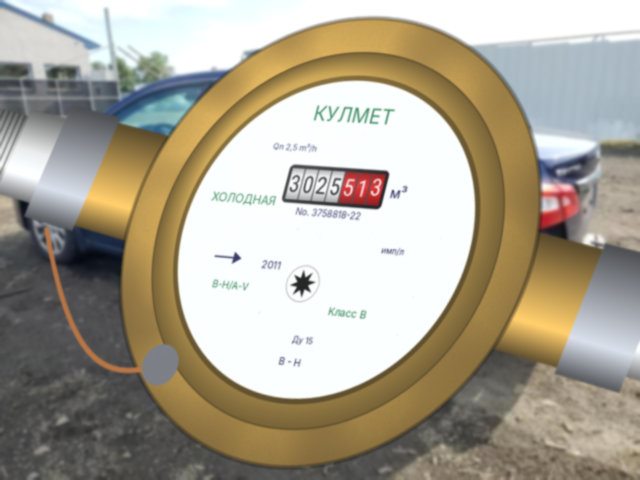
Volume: 3025.513 m³
